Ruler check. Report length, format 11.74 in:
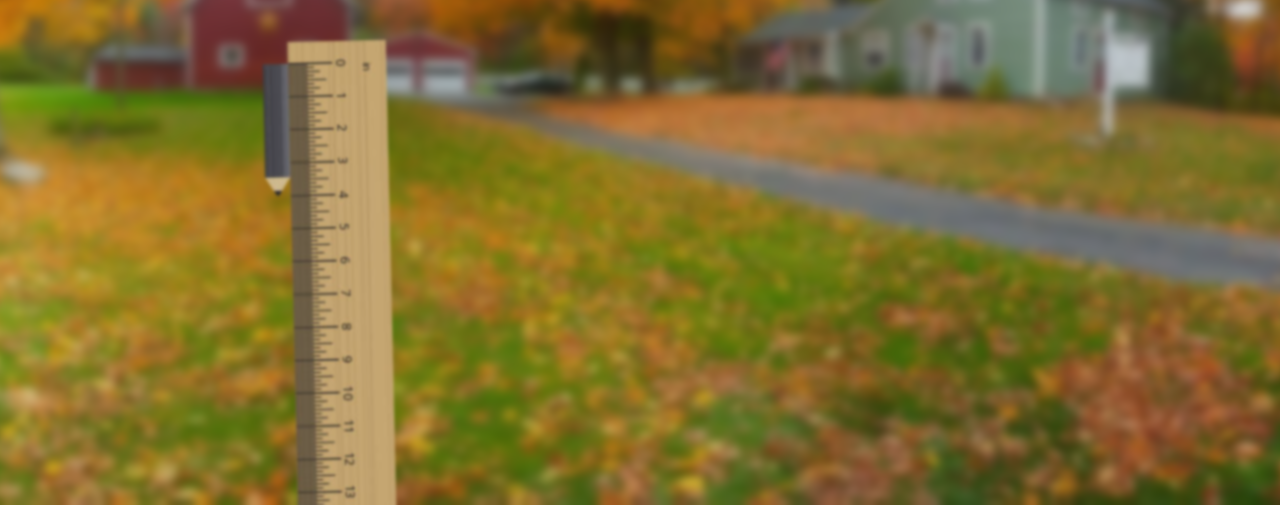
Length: 4 in
